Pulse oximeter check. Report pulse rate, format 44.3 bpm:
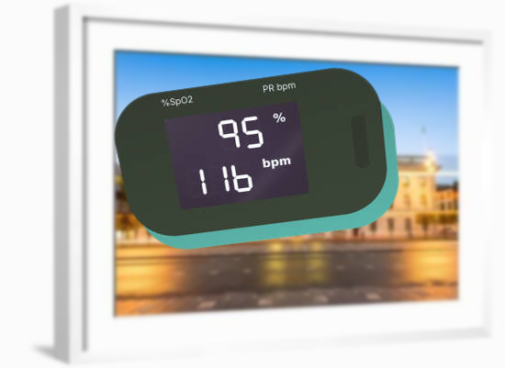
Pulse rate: 116 bpm
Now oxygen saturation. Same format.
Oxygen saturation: 95 %
